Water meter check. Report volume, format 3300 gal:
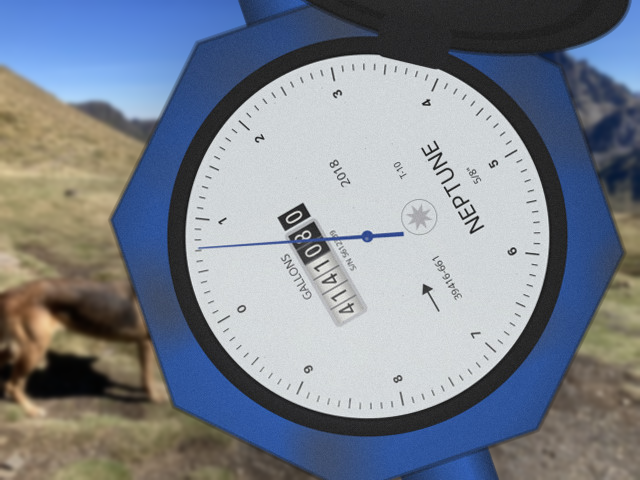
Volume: 4141080.7 gal
